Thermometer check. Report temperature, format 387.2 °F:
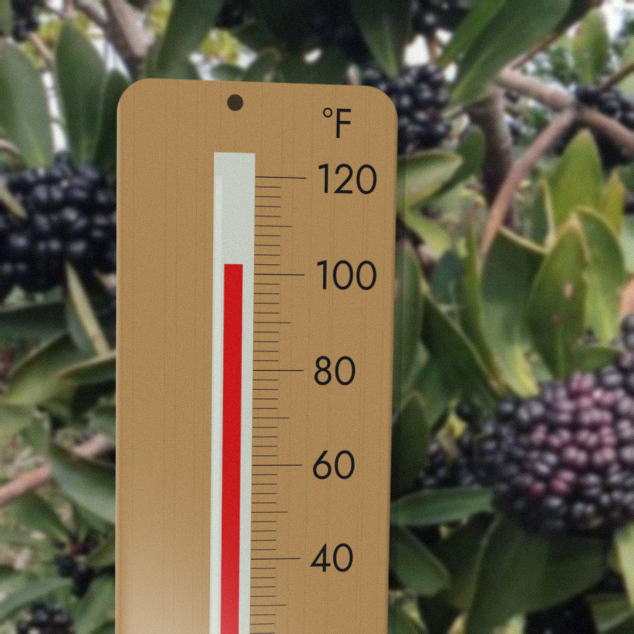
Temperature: 102 °F
